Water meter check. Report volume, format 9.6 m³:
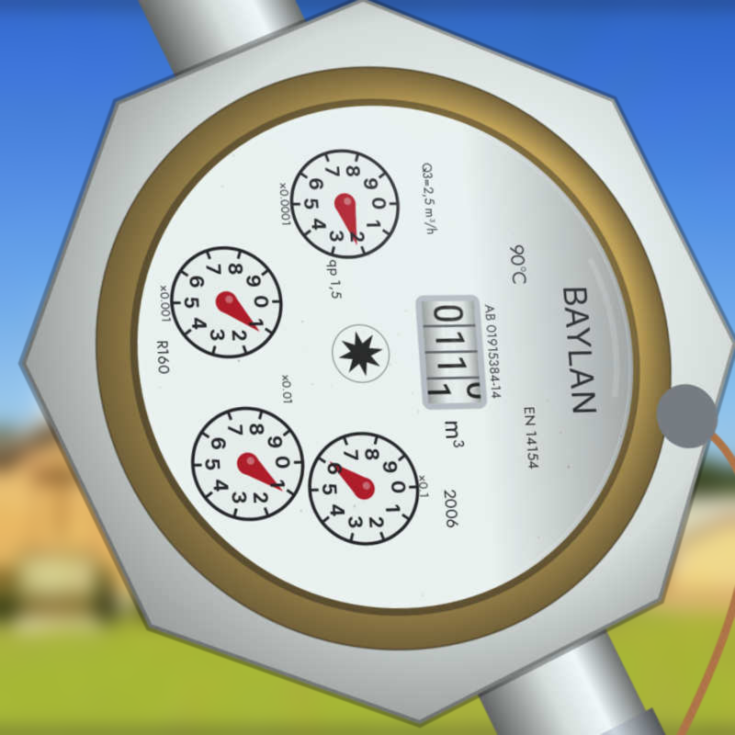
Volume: 110.6112 m³
